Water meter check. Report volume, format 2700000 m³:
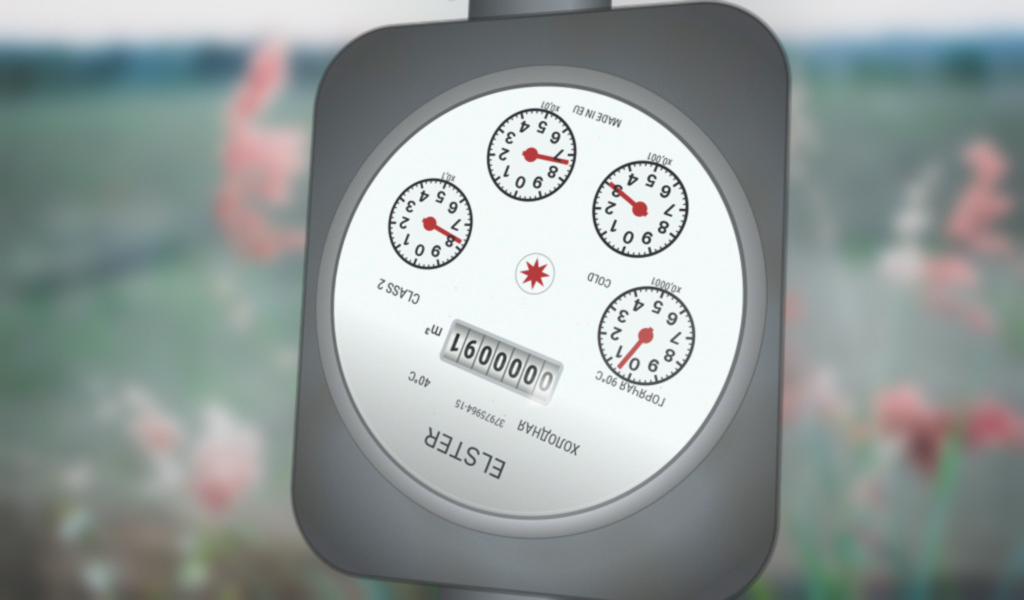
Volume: 91.7730 m³
